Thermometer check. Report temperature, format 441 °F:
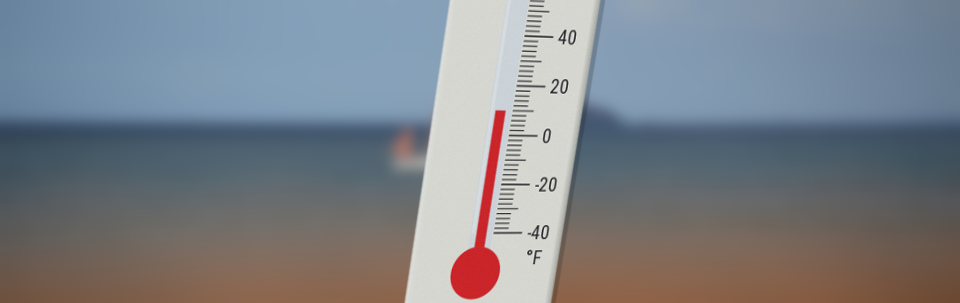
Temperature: 10 °F
